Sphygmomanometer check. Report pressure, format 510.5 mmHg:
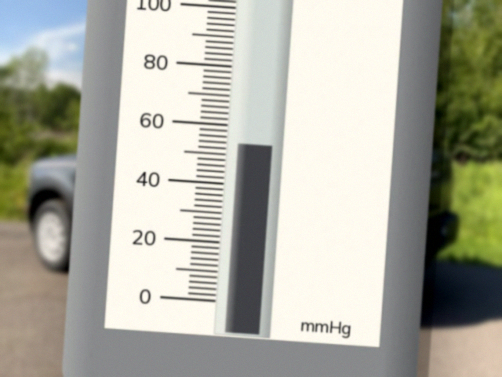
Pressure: 54 mmHg
